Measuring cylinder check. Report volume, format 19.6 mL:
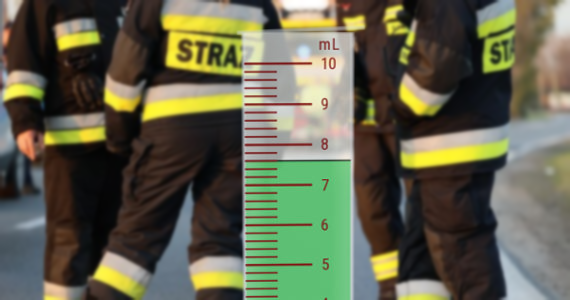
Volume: 7.6 mL
